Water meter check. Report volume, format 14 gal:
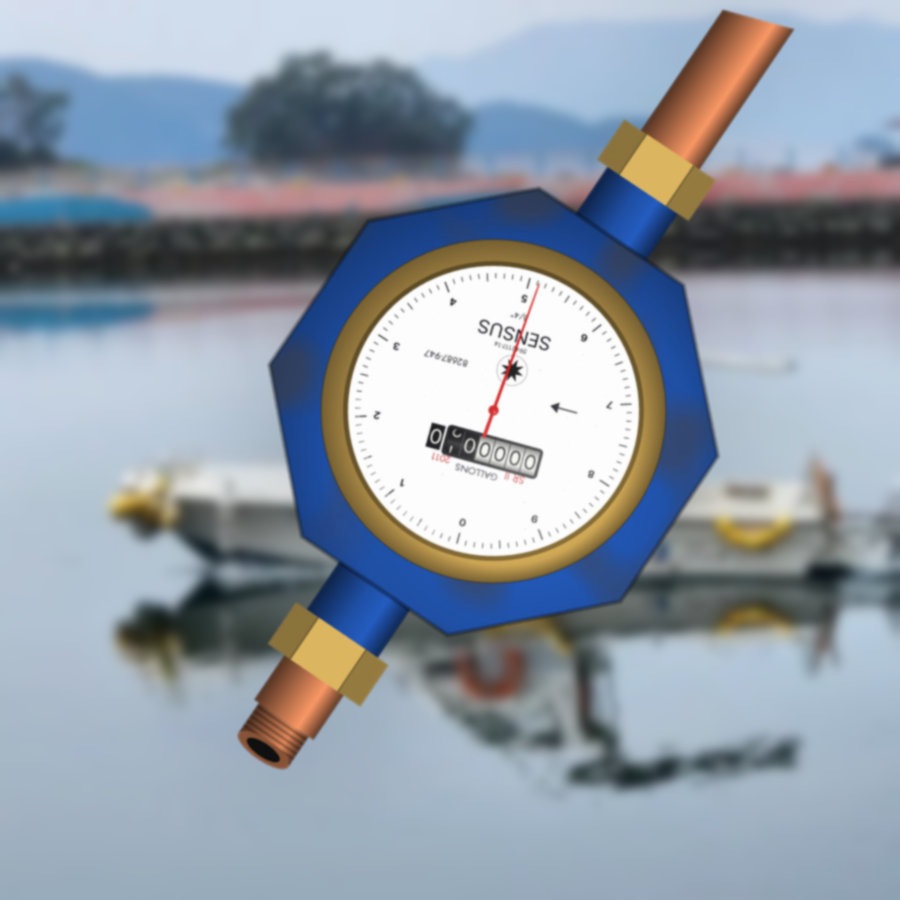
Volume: 15.1 gal
